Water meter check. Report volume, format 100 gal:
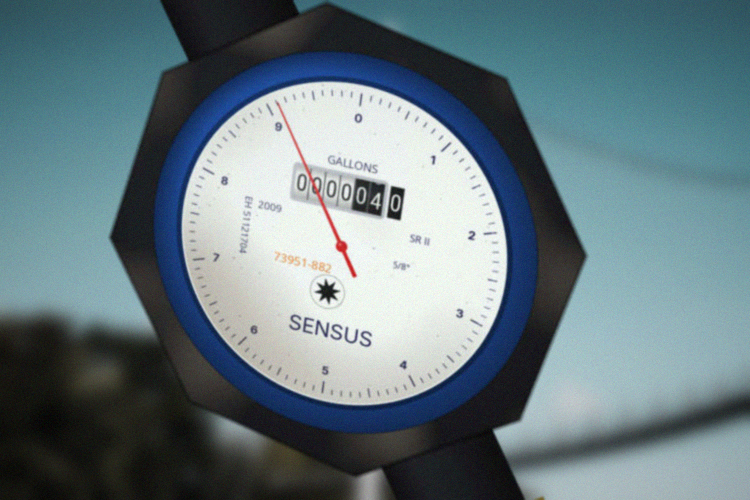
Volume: 39.1 gal
